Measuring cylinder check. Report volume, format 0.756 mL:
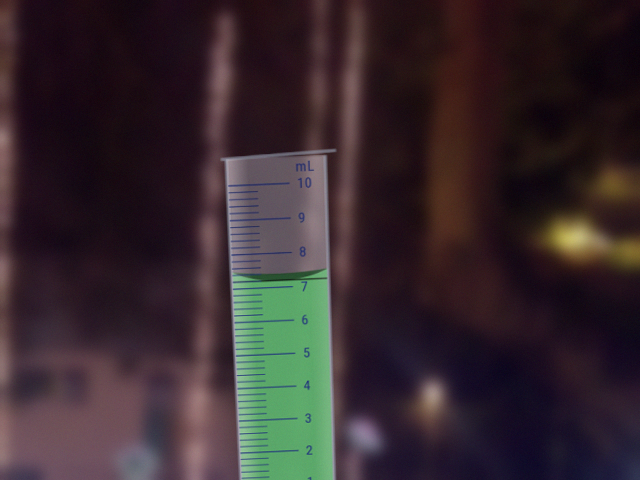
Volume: 7.2 mL
